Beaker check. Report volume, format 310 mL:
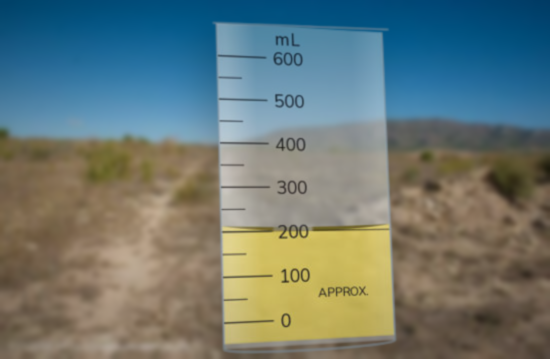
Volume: 200 mL
